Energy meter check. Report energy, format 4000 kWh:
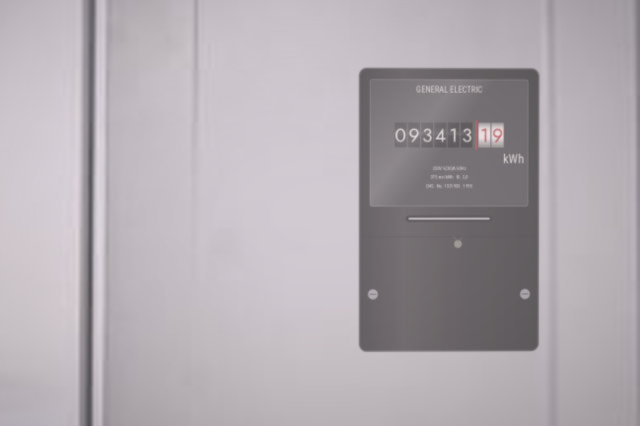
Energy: 93413.19 kWh
